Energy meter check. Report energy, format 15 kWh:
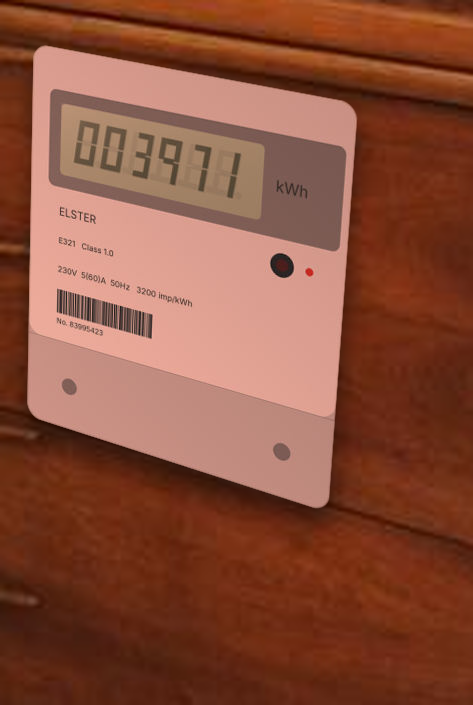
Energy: 3971 kWh
